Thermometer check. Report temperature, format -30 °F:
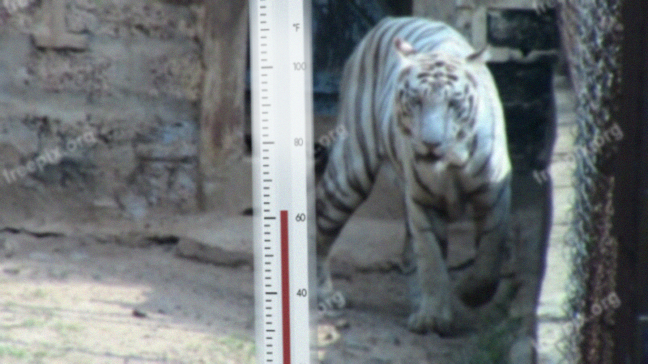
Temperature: 62 °F
